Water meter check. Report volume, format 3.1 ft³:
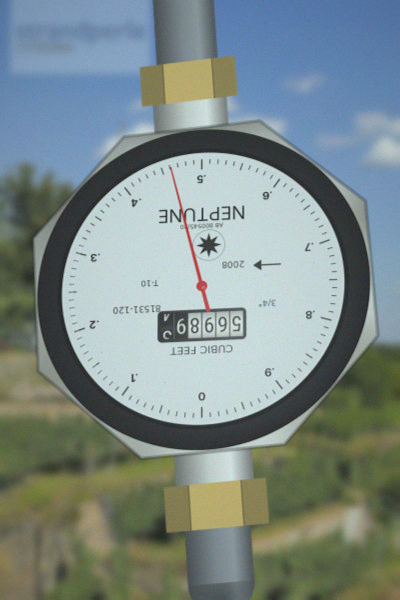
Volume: 569893.46 ft³
